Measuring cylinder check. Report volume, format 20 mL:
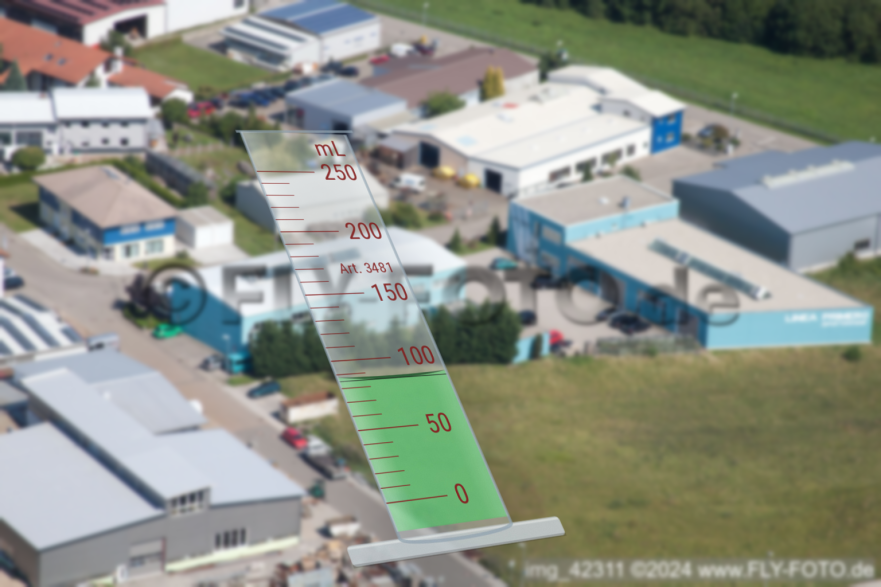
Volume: 85 mL
